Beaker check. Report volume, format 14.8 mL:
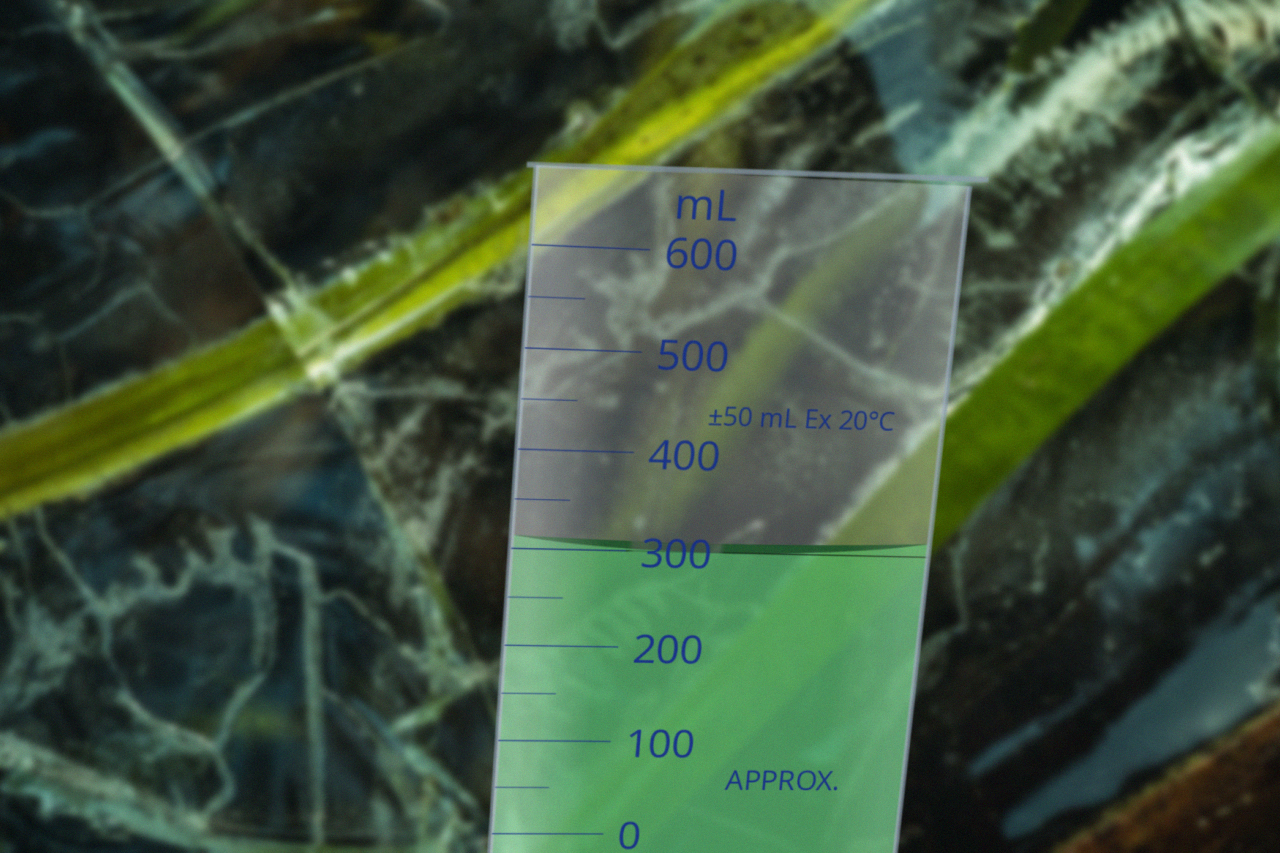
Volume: 300 mL
